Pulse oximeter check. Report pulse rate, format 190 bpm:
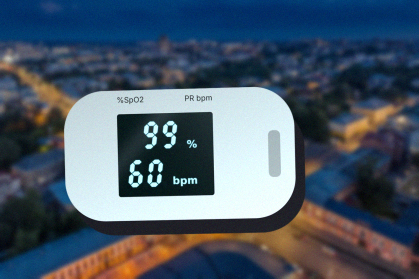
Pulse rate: 60 bpm
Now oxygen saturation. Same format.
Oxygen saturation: 99 %
